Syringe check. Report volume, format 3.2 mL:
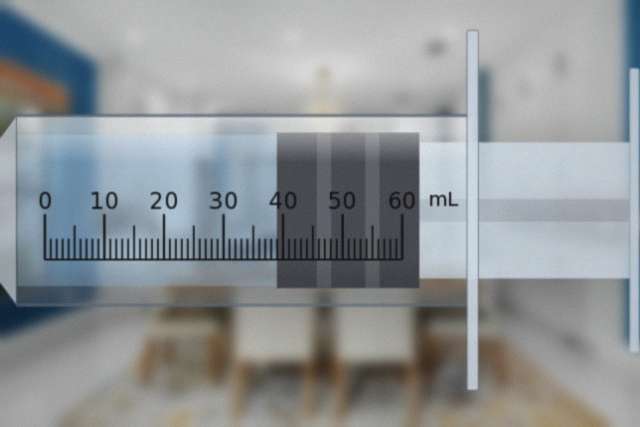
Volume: 39 mL
